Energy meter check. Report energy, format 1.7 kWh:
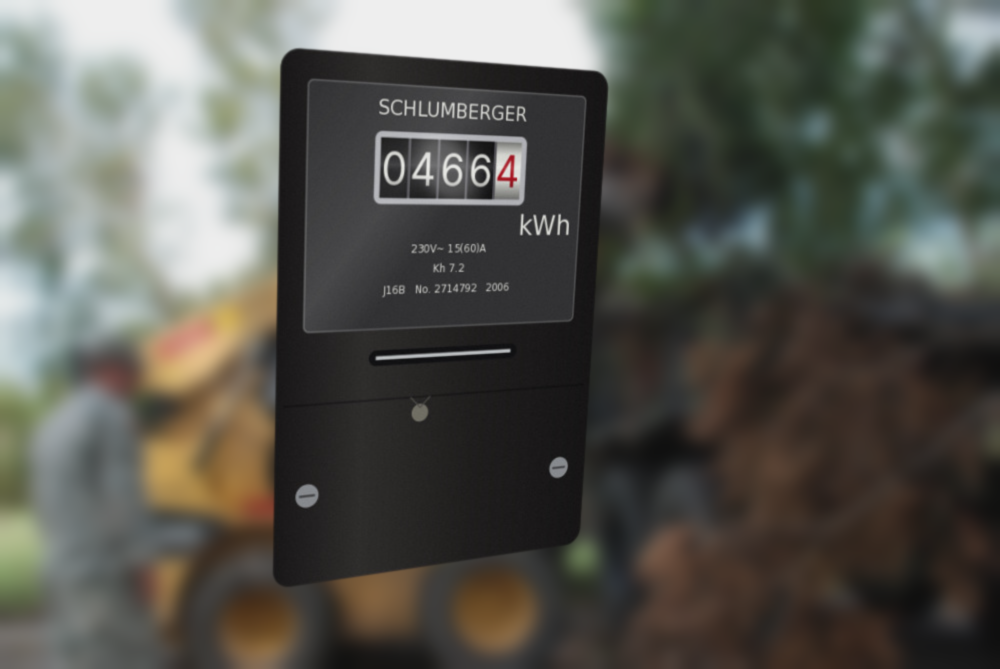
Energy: 466.4 kWh
